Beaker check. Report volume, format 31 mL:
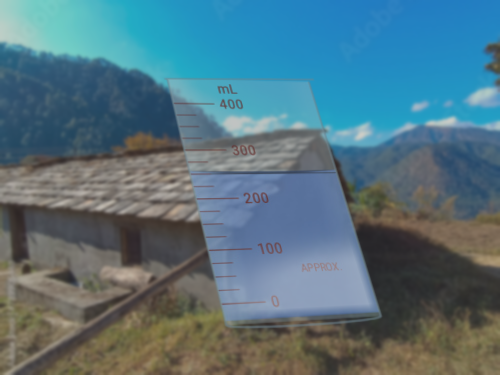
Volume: 250 mL
